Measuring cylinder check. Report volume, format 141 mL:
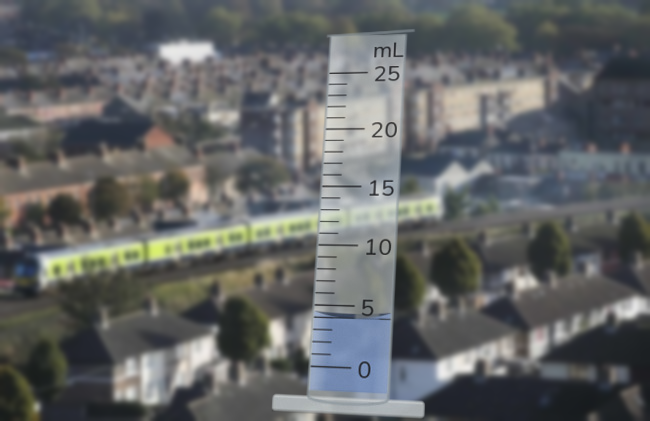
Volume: 4 mL
